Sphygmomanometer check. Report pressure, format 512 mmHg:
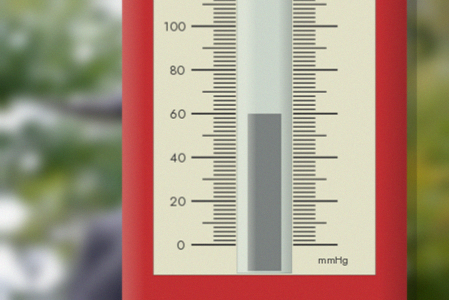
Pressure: 60 mmHg
